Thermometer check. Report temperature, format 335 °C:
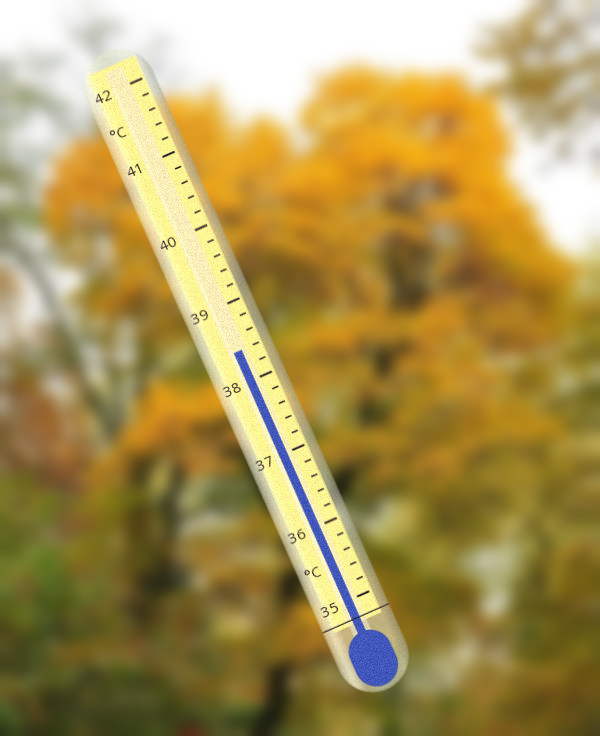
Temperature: 38.4 °C
